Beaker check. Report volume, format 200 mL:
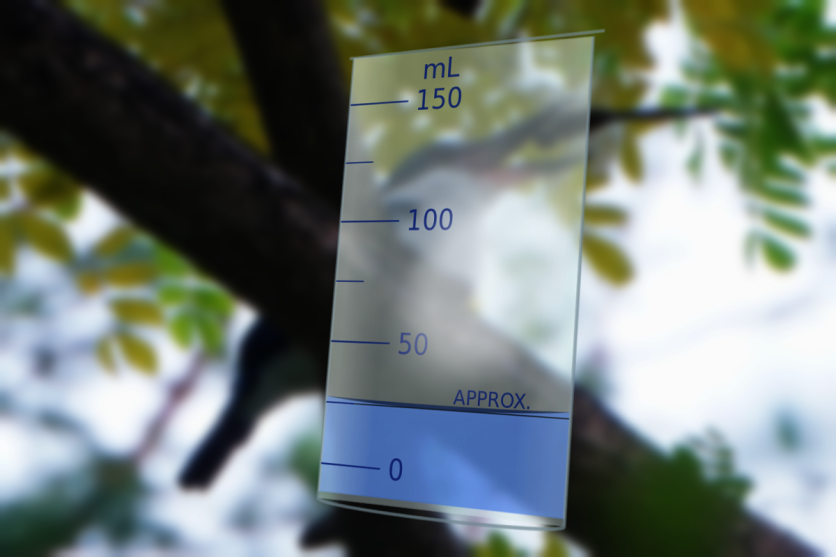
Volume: 25 mL
